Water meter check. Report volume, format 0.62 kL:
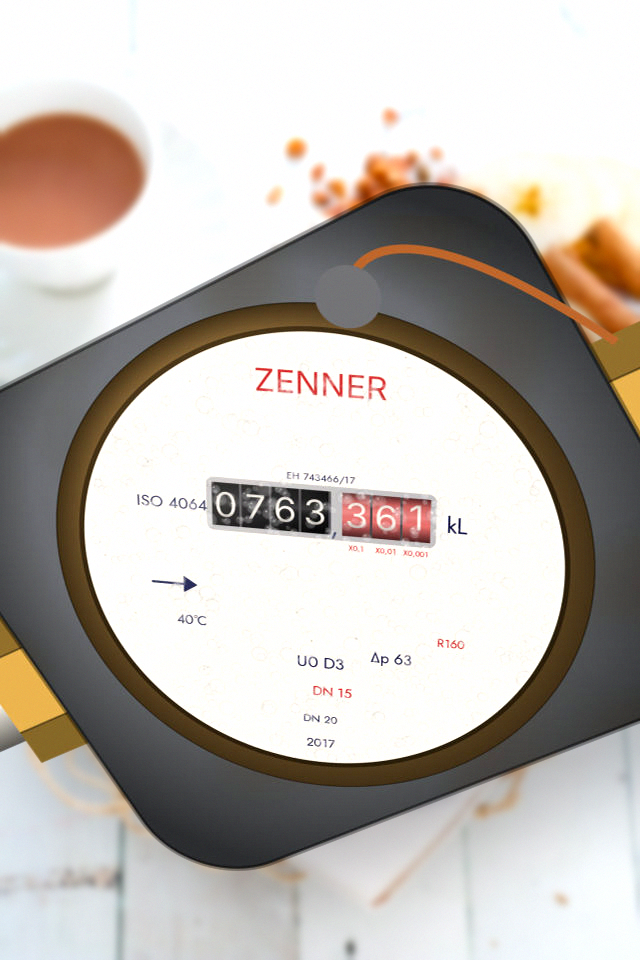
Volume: 763.361 kL
